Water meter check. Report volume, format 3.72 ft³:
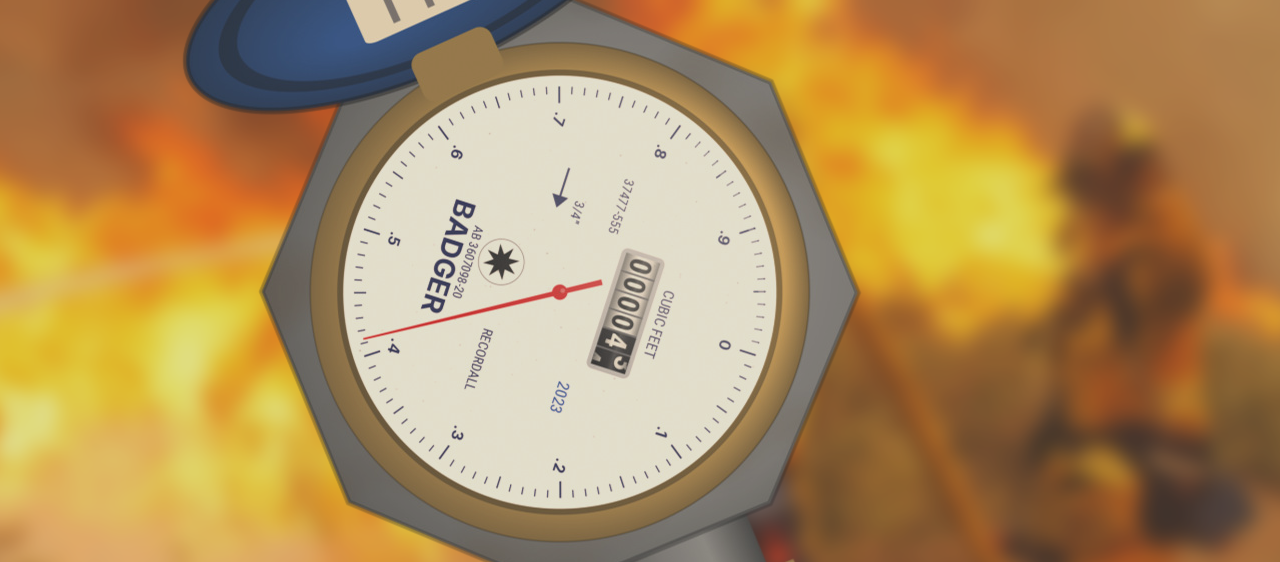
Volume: 43.41 ft³
